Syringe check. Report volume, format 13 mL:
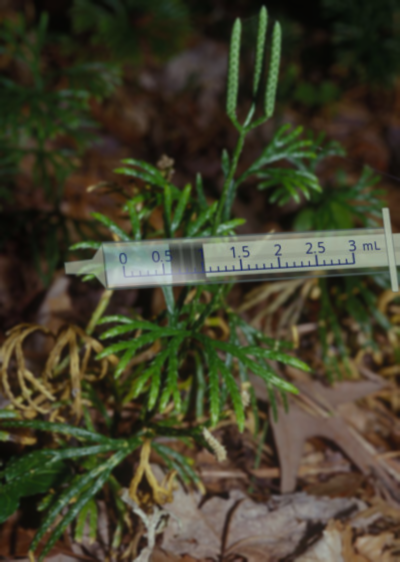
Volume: 0.6 mL
